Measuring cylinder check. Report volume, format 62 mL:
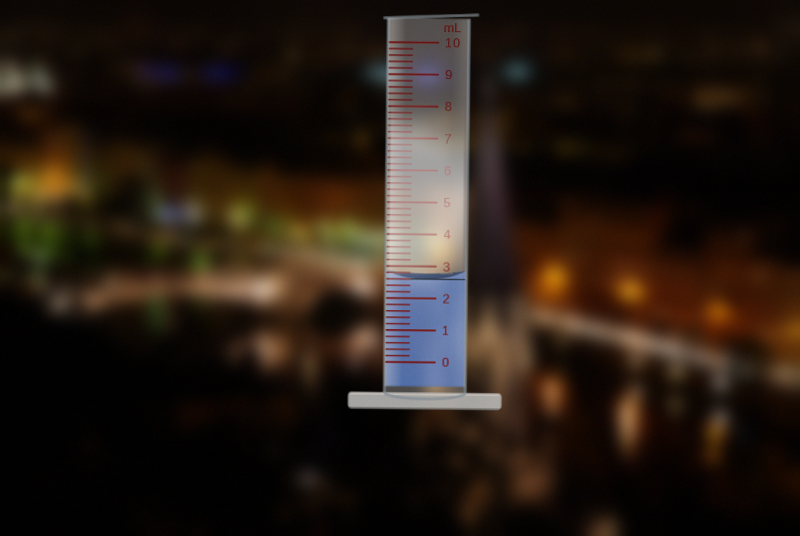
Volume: 2.6 mL
